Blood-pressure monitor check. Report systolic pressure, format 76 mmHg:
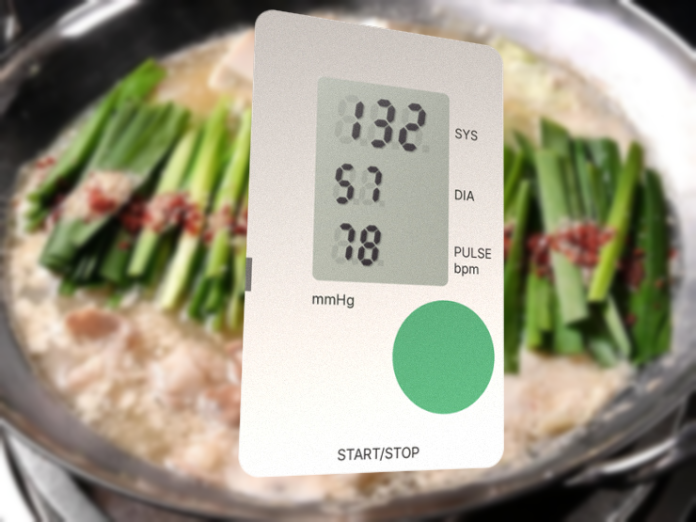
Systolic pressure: 132 mmHg
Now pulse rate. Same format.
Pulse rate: 78 bpm
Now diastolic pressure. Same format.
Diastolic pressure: 57 mmHg
